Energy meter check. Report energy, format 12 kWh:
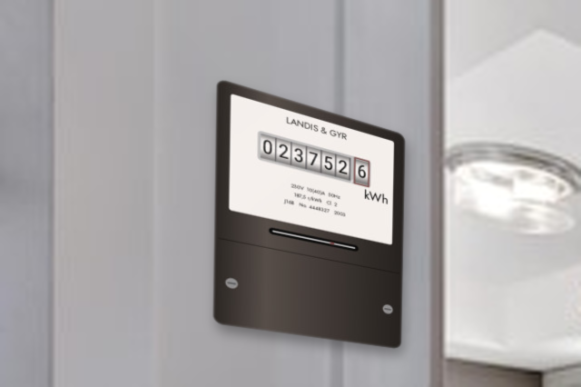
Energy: 23752.6 kWh
